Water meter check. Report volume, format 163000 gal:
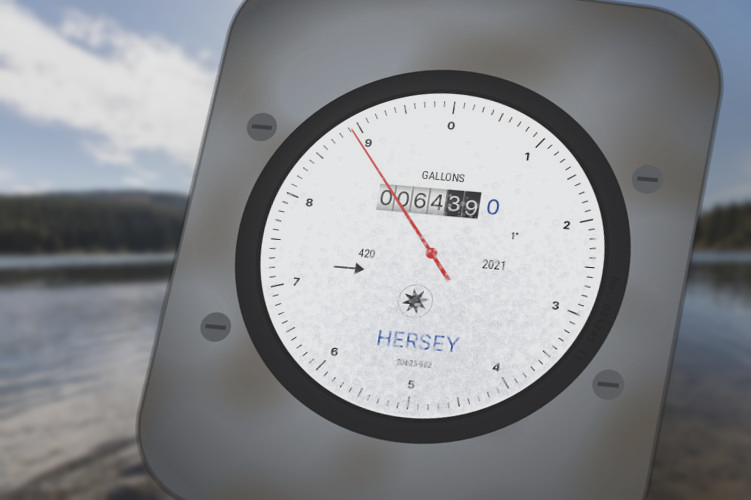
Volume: 64388.9 gal
